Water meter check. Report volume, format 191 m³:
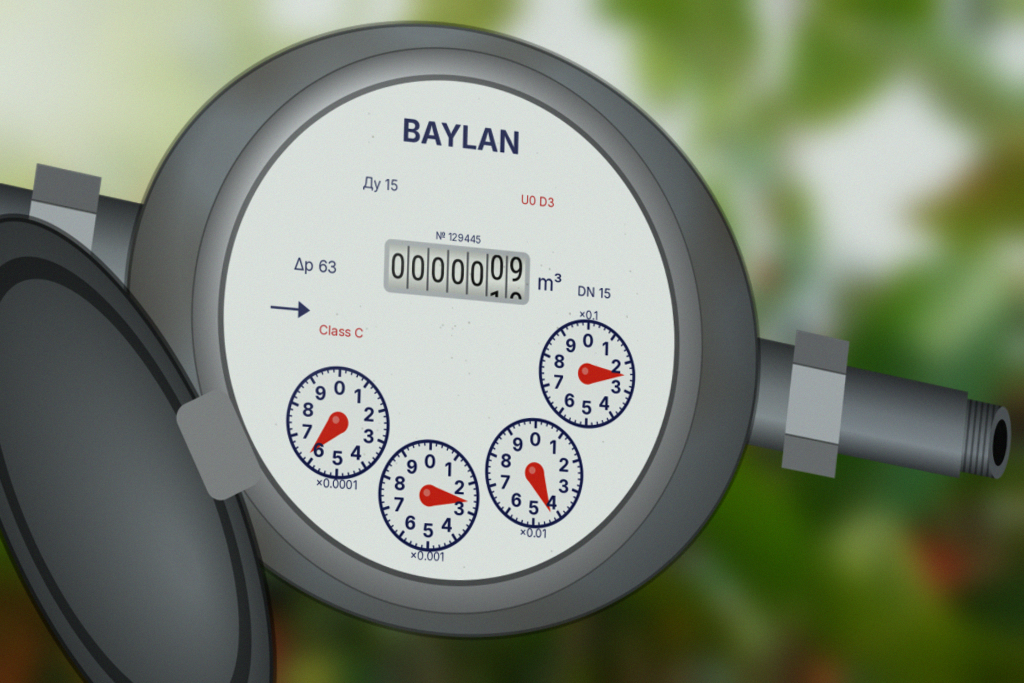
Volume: 9.2426 m³
